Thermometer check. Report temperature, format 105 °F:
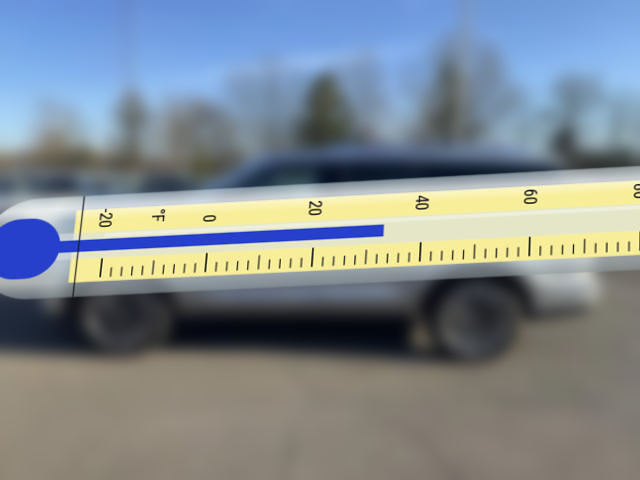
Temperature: 33 °F
